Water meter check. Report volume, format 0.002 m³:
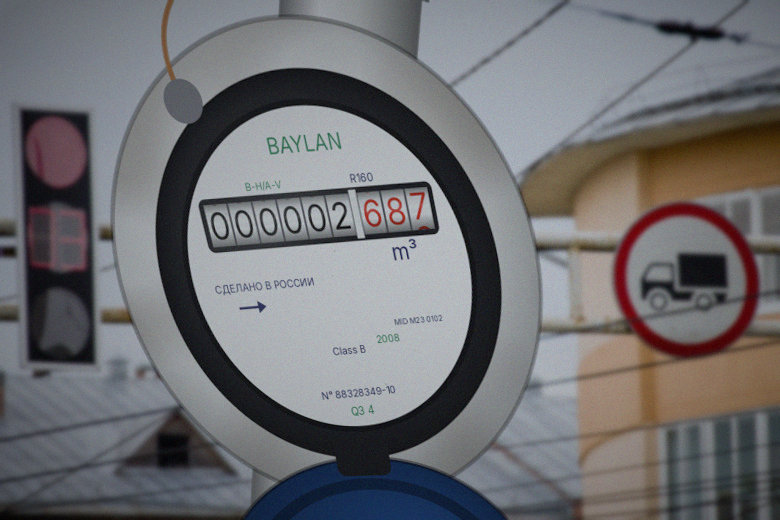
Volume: 2.687 m³
